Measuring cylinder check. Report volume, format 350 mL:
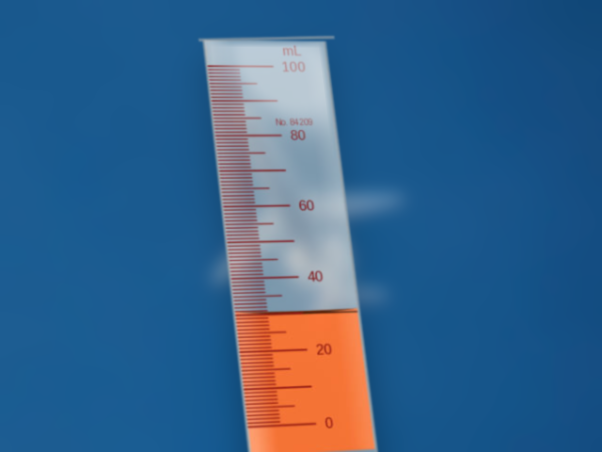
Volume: 30 mL
